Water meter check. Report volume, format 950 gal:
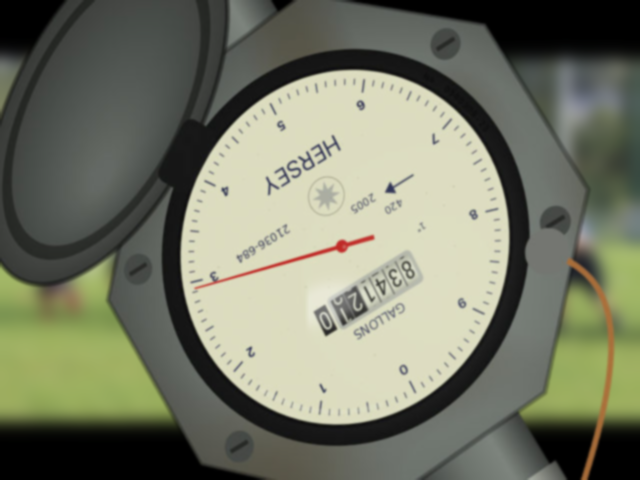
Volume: 8341212.9 gal
